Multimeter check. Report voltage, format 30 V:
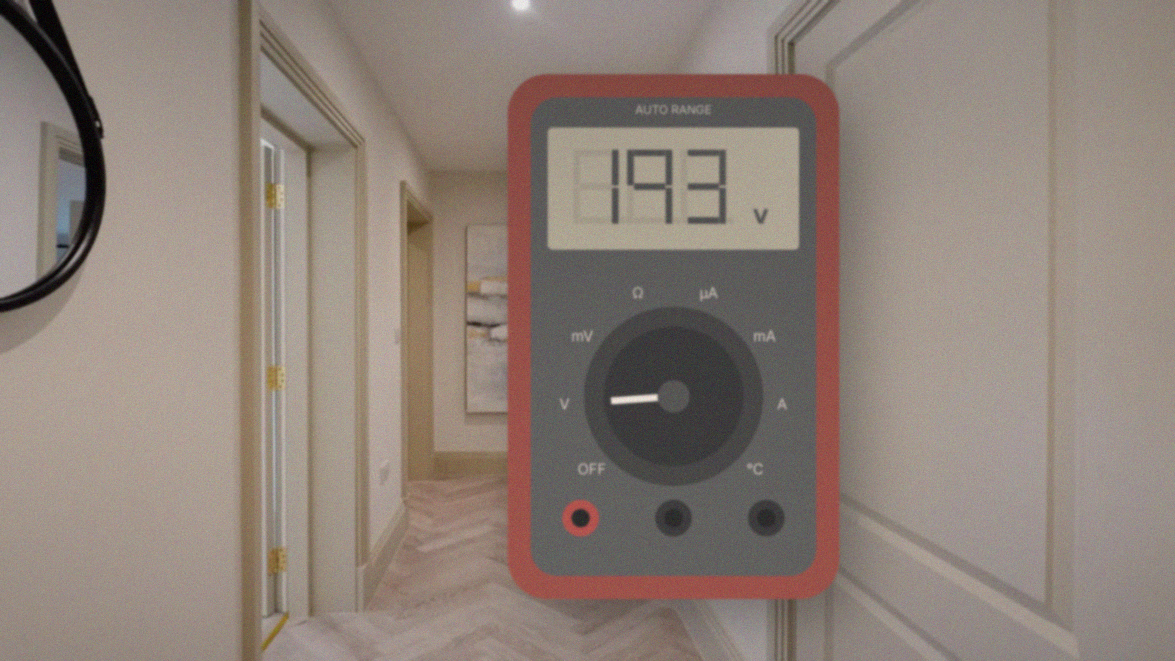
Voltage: 193 V
